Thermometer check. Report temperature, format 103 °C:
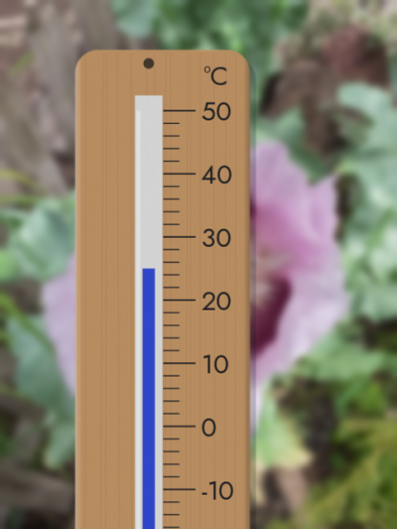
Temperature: 25 °C
